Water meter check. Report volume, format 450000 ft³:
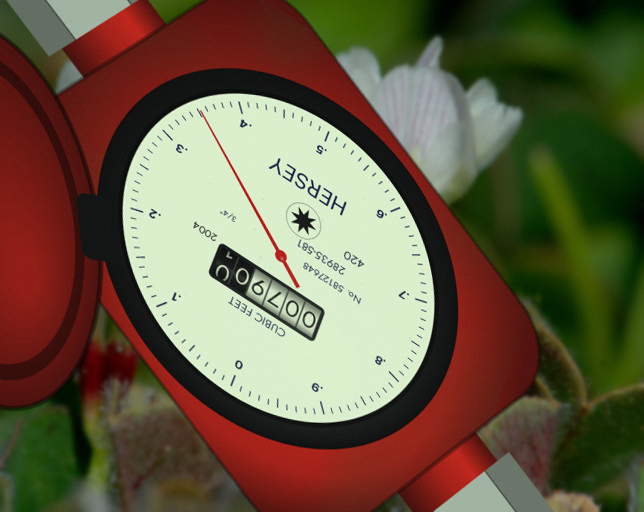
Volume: 7900.35 ft³
